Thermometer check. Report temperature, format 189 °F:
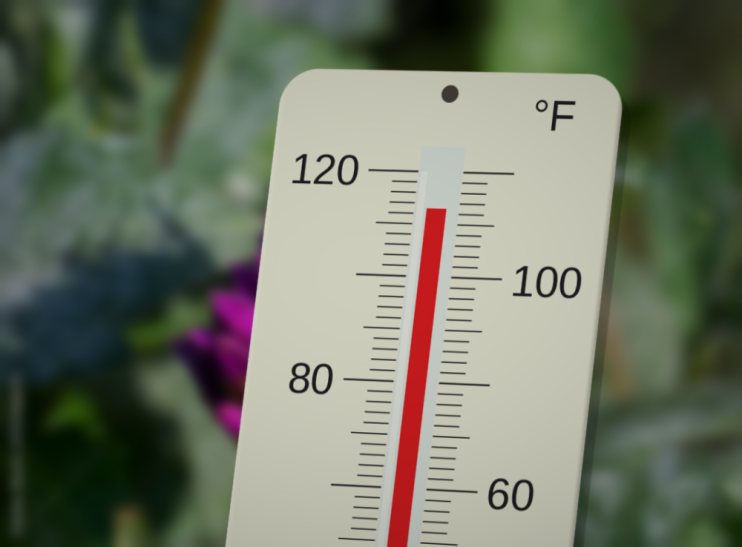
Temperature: 113 °F
